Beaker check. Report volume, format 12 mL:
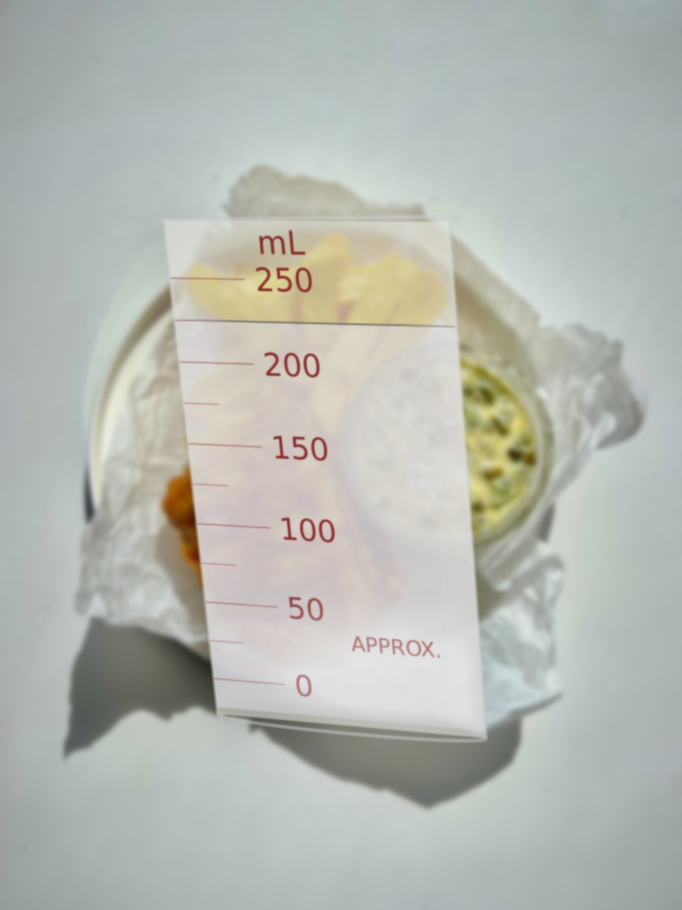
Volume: 225 mL
